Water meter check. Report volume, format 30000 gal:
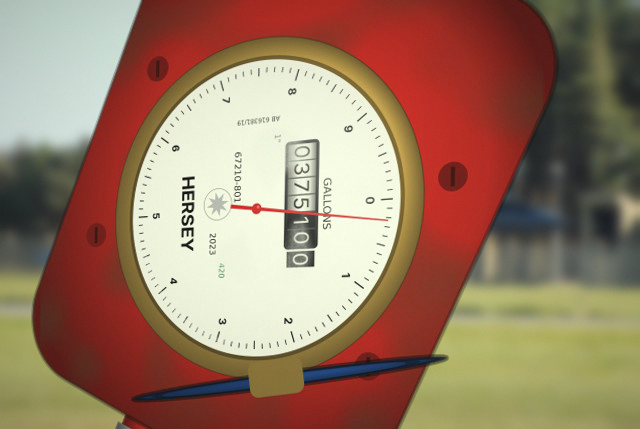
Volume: 375100.2 gal
